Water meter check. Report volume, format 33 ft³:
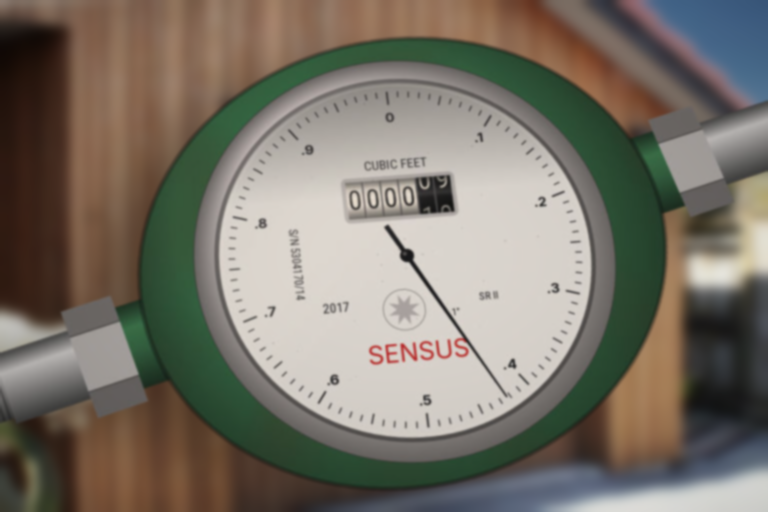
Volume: 9.42 ft³
